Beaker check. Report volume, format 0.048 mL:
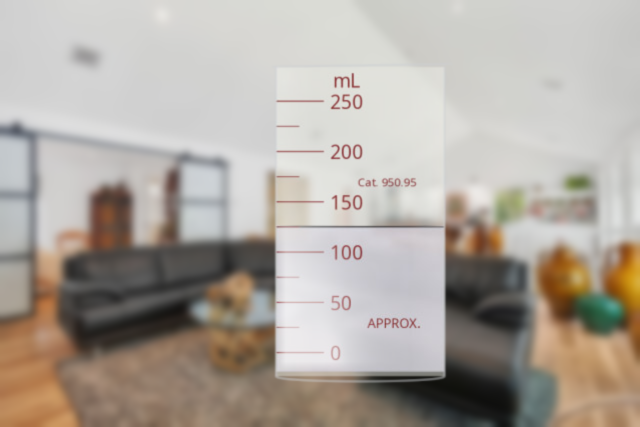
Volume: 125 mL
